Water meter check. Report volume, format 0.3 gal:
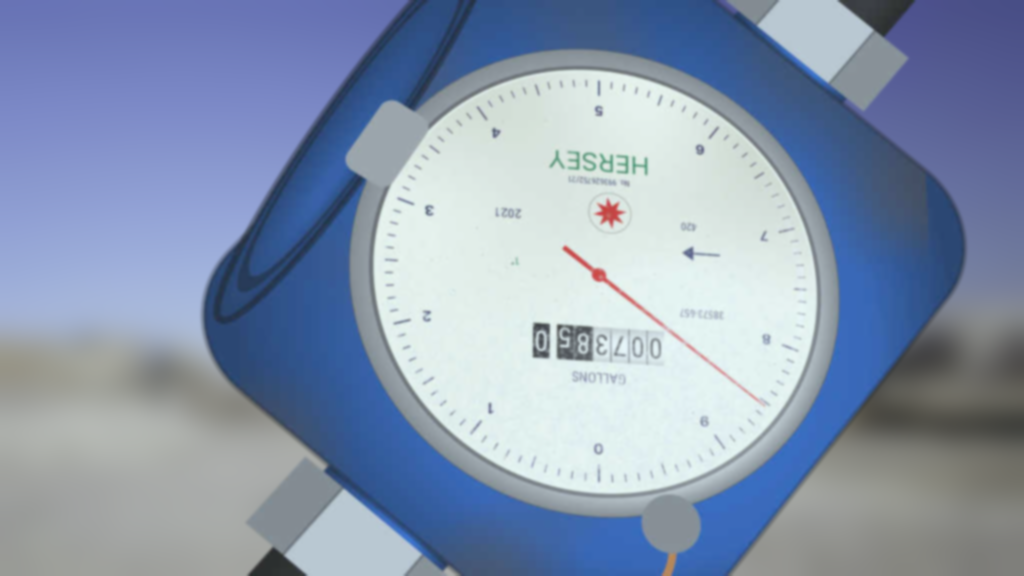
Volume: 73848.5 gal
